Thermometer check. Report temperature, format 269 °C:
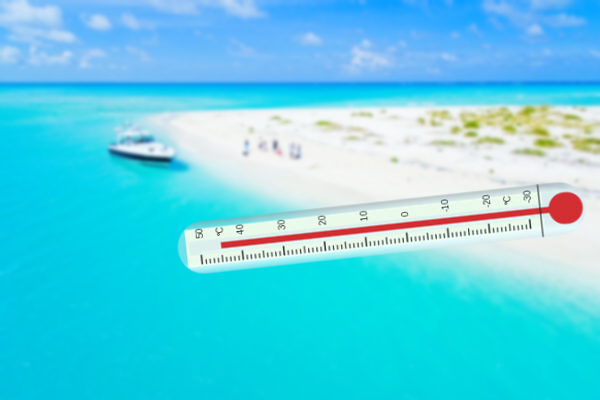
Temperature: 45 °C
